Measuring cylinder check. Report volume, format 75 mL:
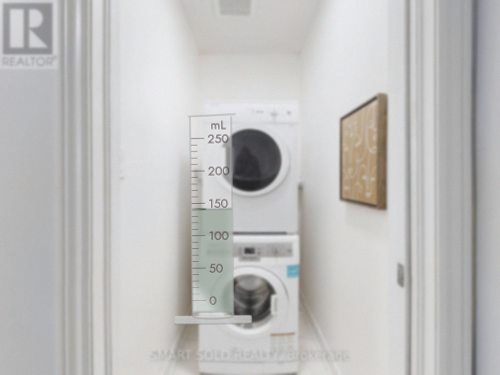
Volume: 140 mL
